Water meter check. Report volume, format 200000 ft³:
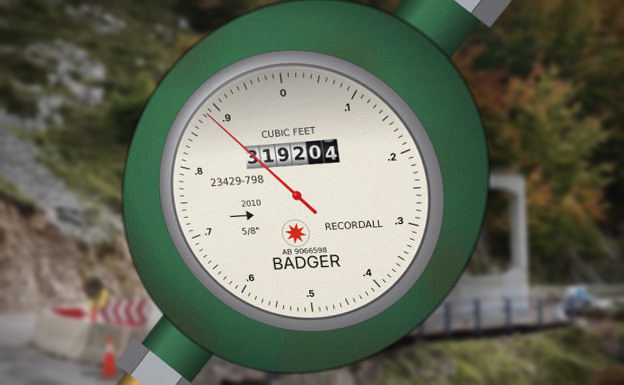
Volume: 319203.88 ft³
